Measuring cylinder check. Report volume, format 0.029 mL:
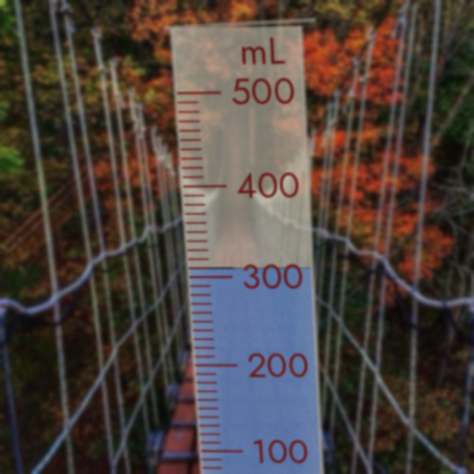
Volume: 310 mL
